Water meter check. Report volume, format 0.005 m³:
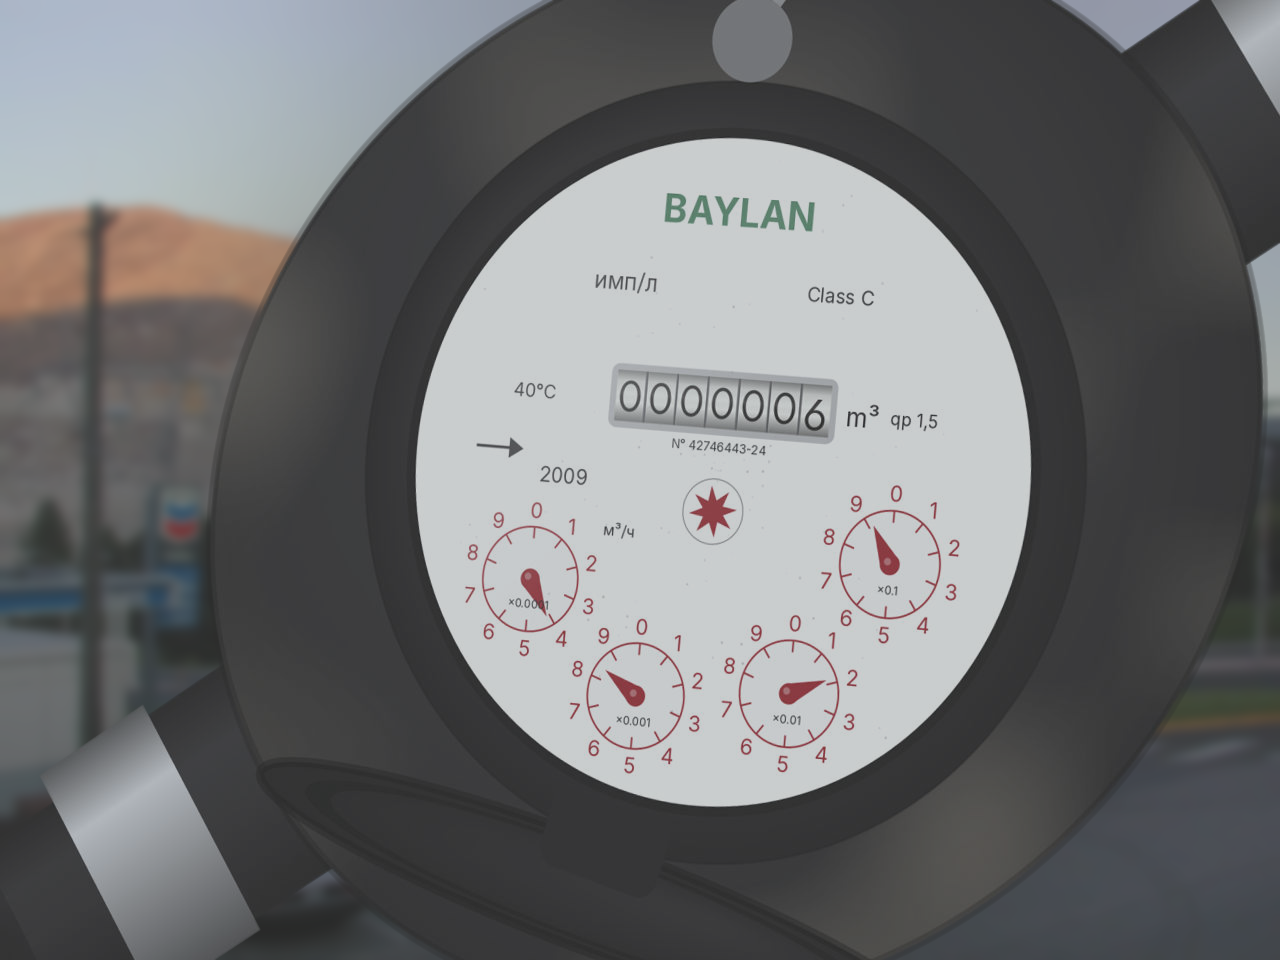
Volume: 5.9184 m³
